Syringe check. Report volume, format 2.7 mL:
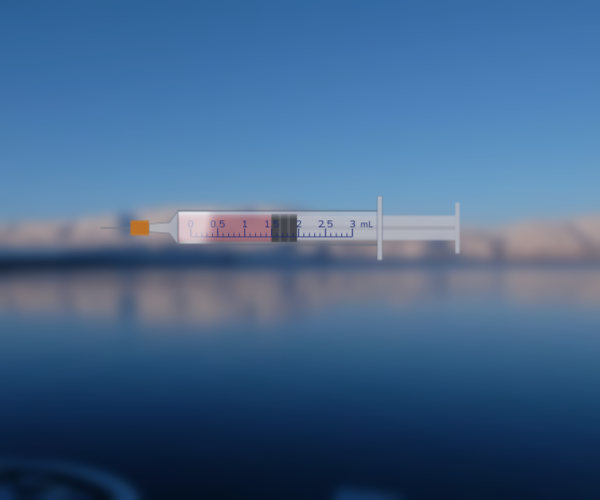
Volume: 1.5 mL
